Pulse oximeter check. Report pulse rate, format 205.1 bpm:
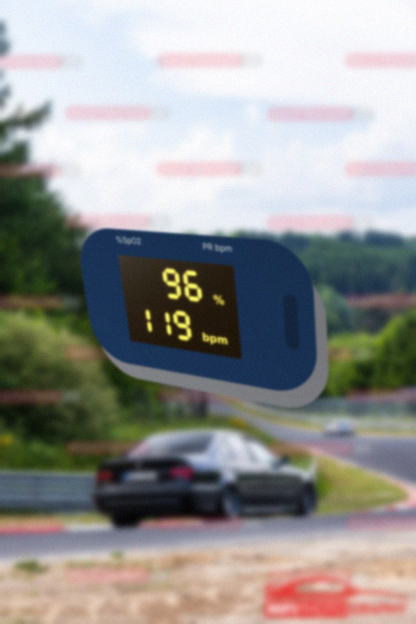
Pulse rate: 119 bpm
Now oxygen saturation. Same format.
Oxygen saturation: 96 %
